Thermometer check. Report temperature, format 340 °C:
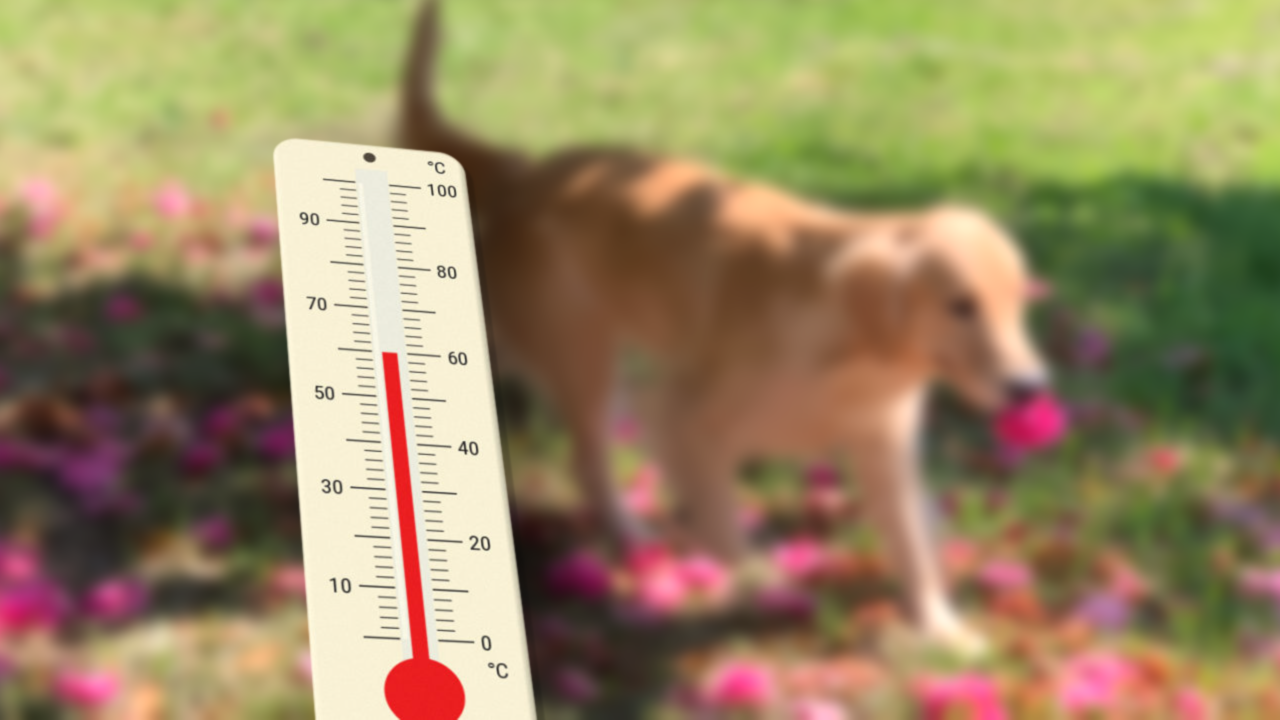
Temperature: 60 °C
